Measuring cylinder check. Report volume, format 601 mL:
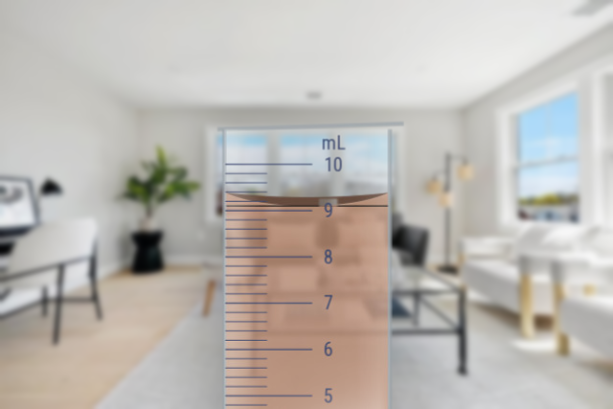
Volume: 9.1 mL
